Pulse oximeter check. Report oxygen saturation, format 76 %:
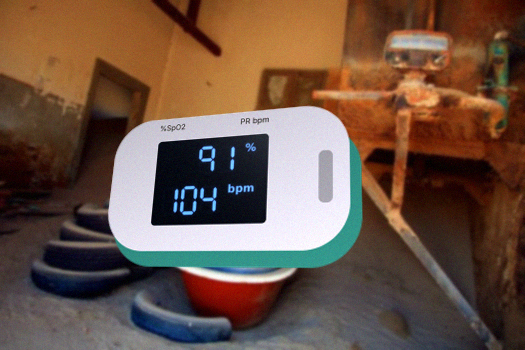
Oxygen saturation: 91 %
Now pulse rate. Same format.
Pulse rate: 104 bpm
